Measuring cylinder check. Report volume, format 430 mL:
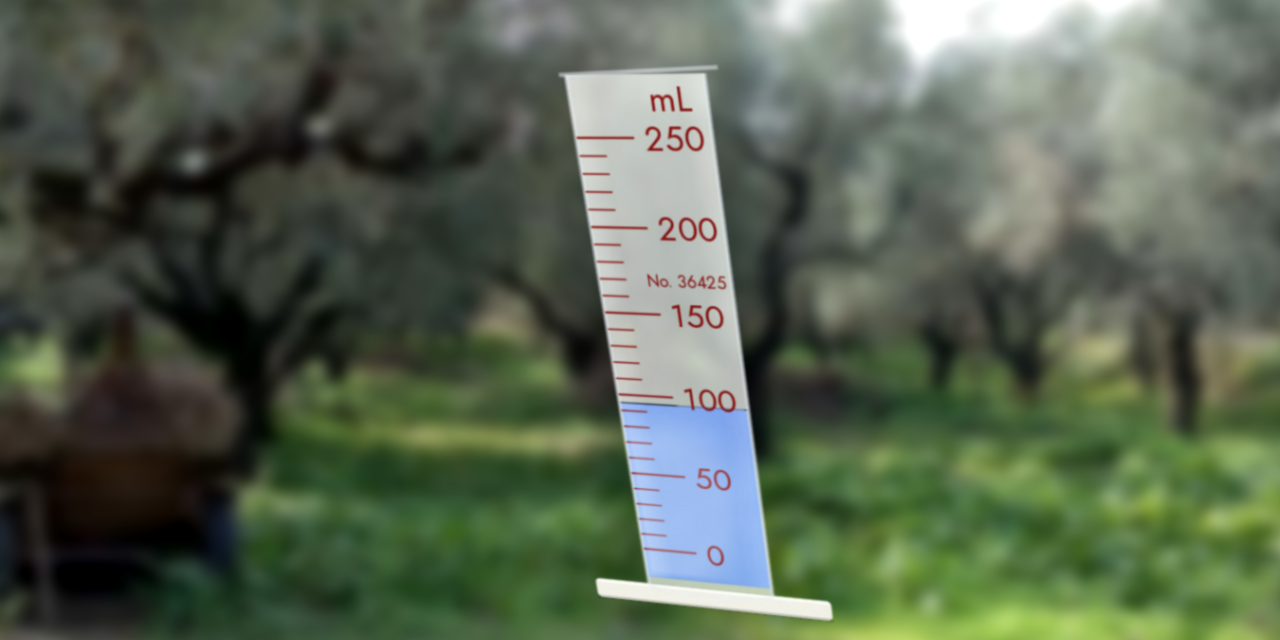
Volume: 95 mL
